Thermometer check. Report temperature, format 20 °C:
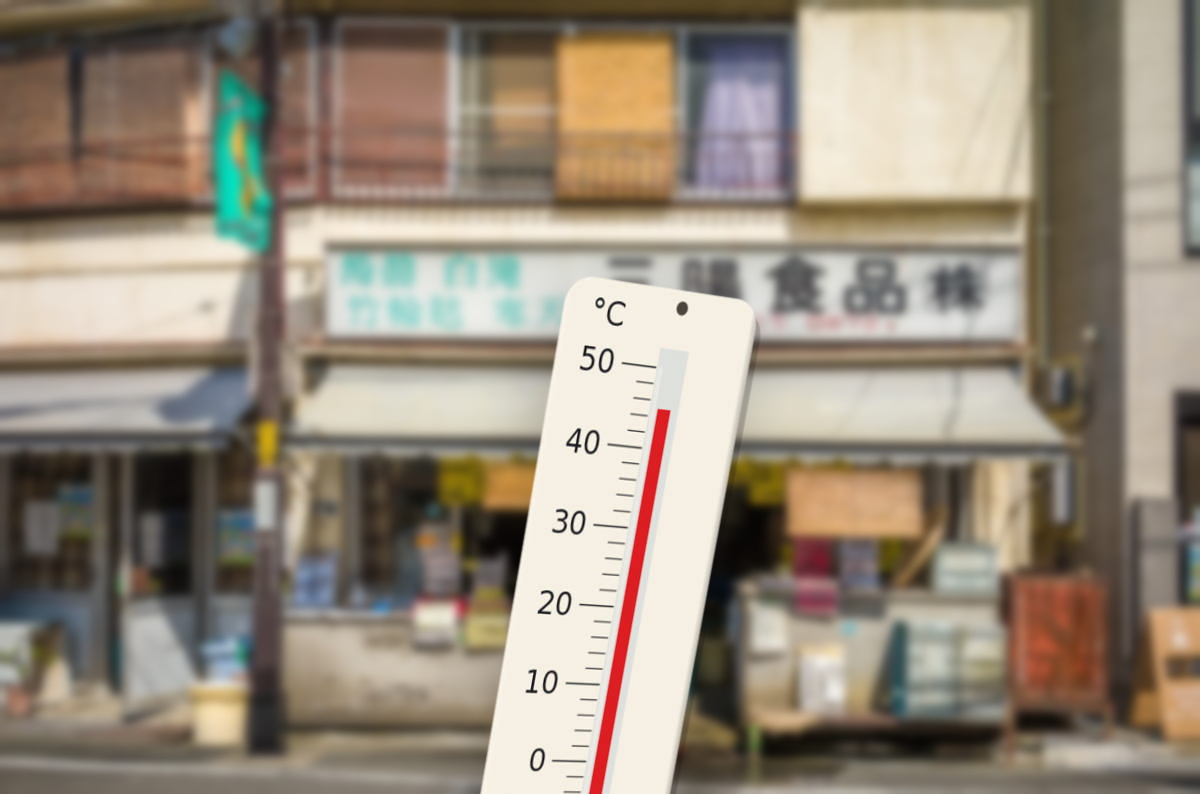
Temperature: 45 °C
